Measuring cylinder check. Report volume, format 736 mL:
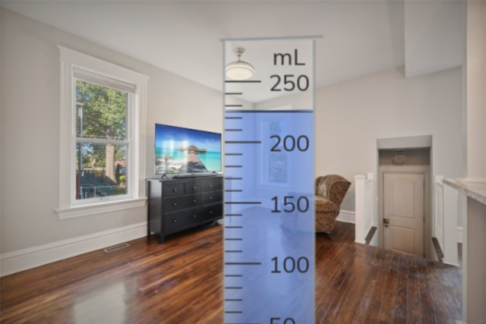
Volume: 225 mL
